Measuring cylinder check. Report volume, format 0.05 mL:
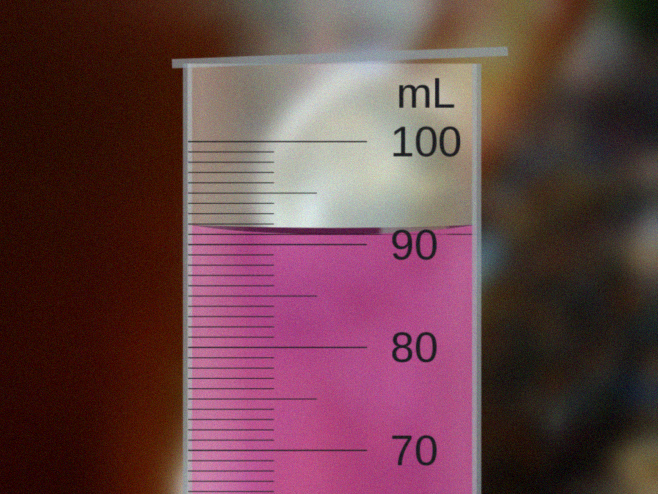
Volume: 91 mL
